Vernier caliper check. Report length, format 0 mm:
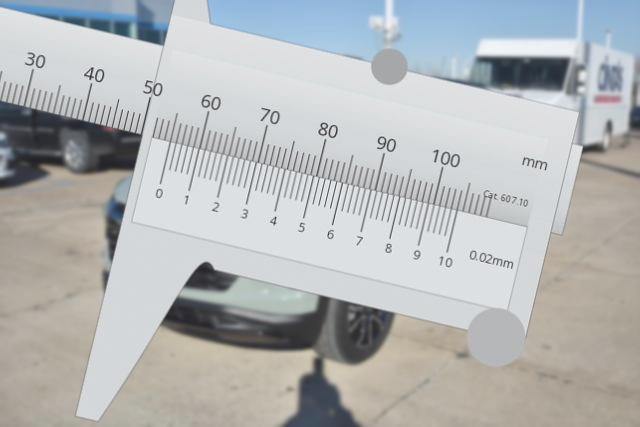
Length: 55.0 mm
